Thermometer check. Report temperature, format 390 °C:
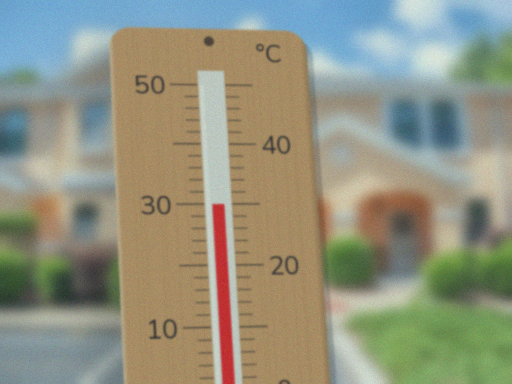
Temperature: 30 °C
